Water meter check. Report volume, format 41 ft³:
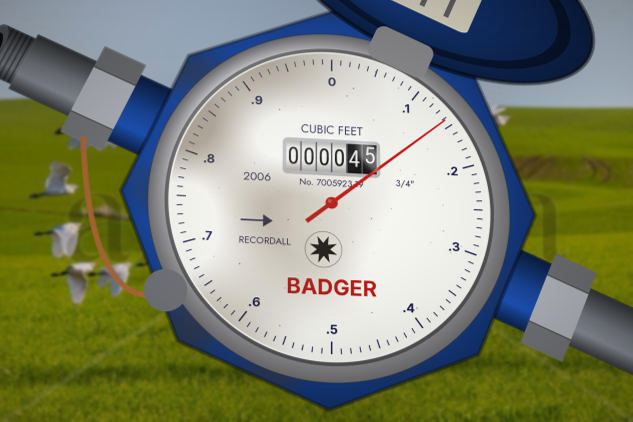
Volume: 45.14 ft³
